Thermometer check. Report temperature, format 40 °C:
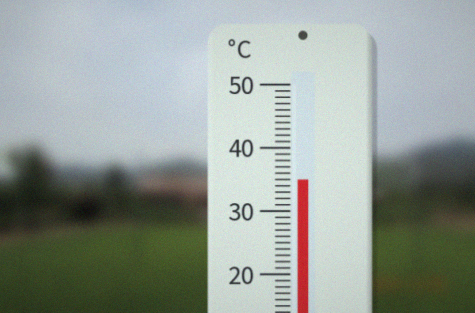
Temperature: 35 °C
